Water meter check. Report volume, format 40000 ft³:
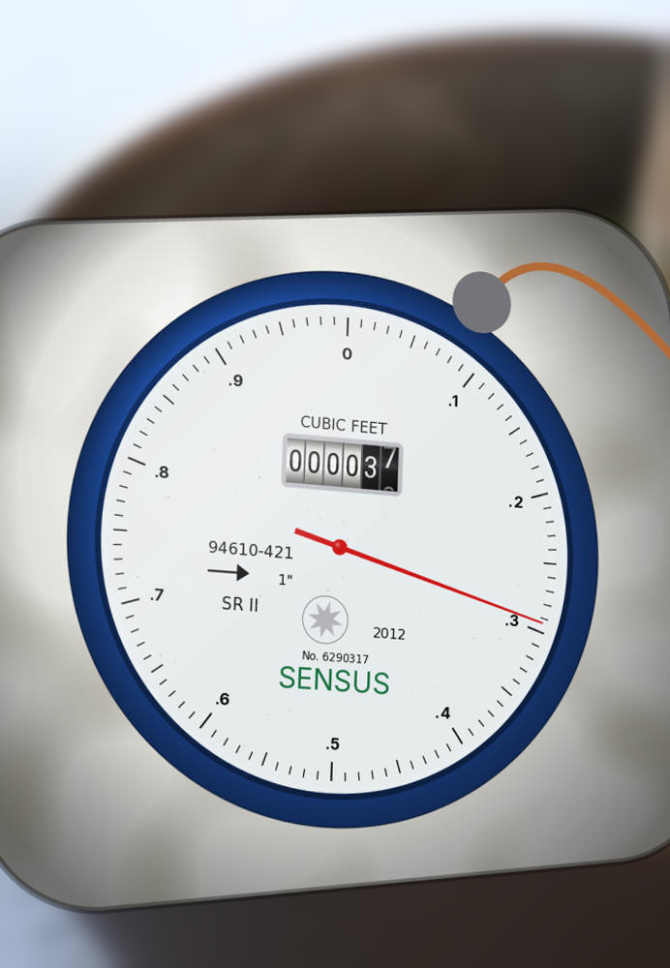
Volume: 37.29 ft³
